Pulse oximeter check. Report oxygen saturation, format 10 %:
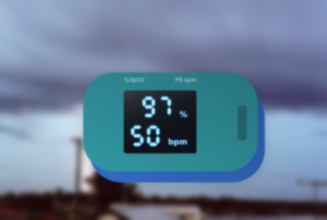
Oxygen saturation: 97 %
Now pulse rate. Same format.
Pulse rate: 50 bpm
